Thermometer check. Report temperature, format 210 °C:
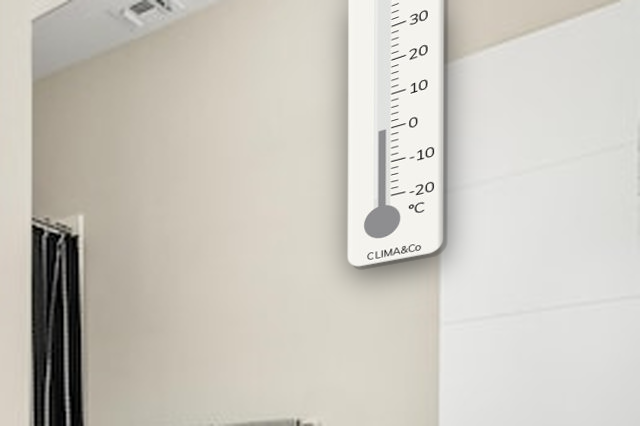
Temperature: 0 °C
